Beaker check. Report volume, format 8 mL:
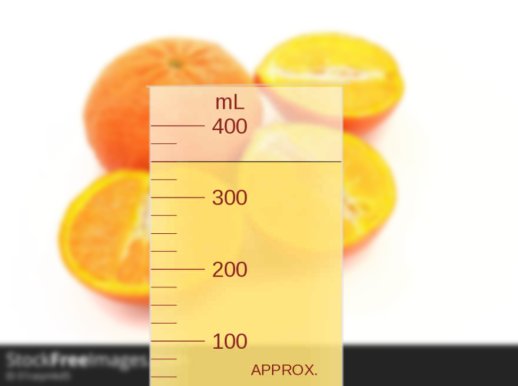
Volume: 350 mL
